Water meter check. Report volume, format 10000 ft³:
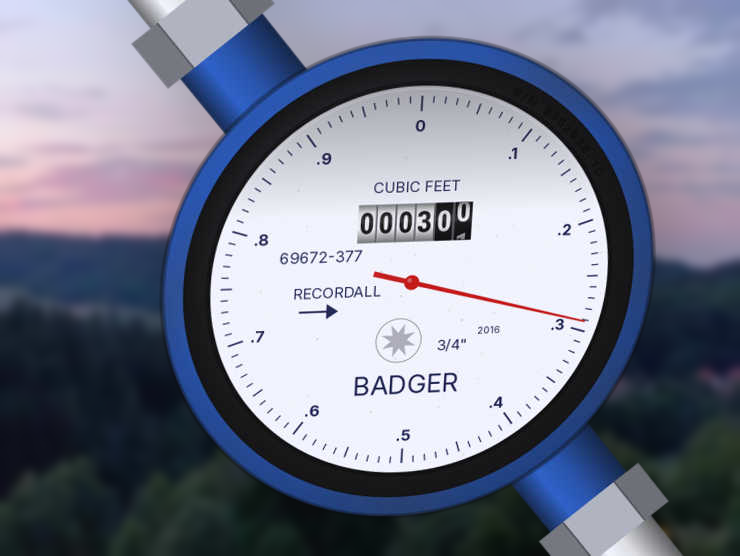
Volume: 300.29 ft³
